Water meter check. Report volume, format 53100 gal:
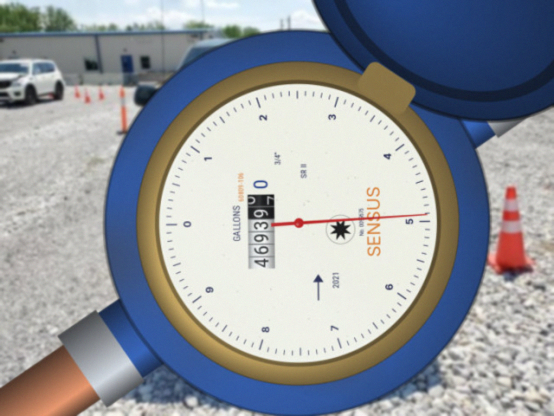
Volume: 4693964.9 gal
